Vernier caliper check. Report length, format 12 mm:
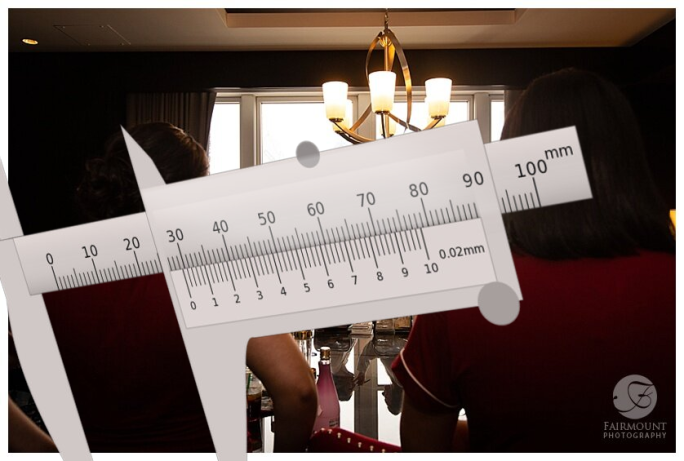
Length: 29.5 mm
